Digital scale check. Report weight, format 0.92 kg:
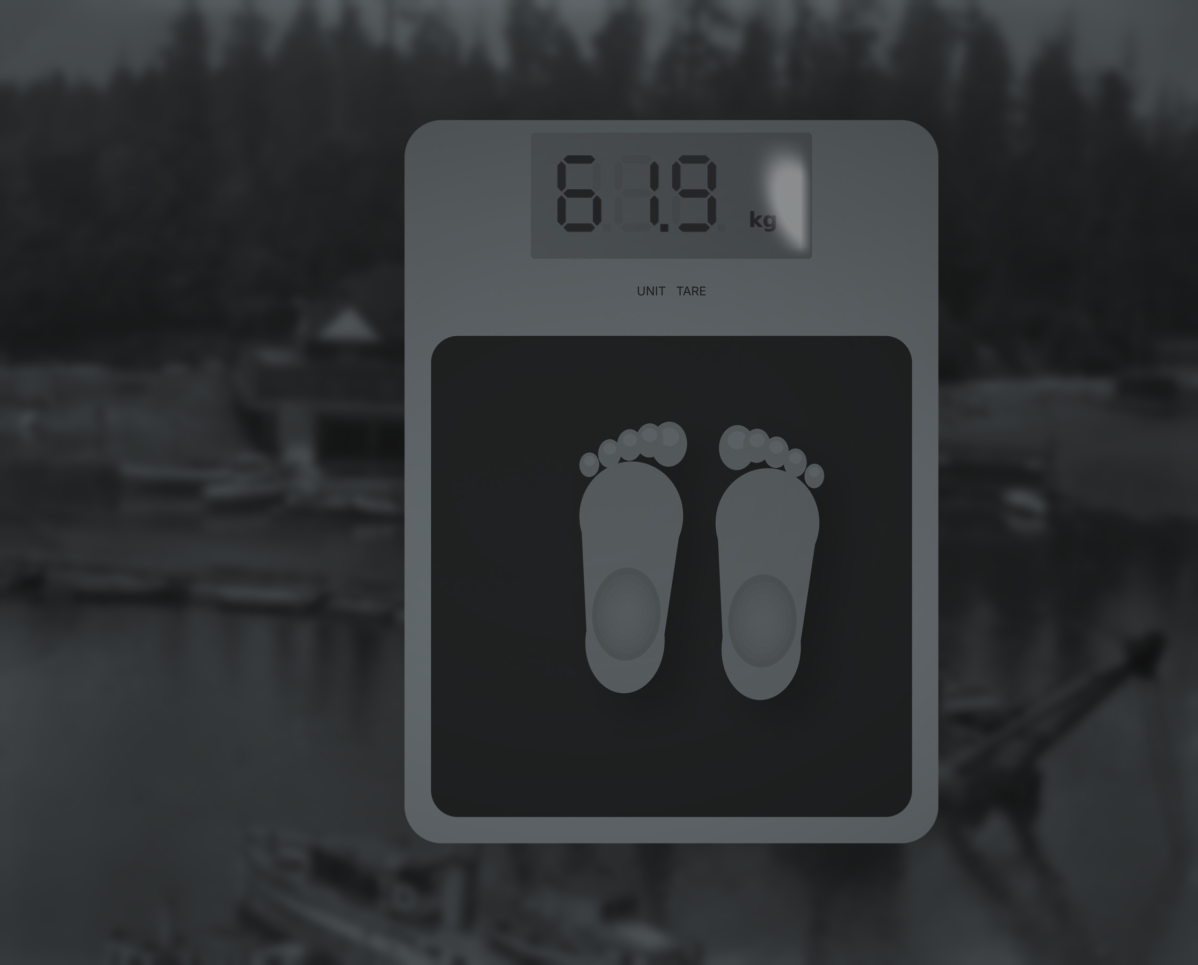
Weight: 61.9 kg
